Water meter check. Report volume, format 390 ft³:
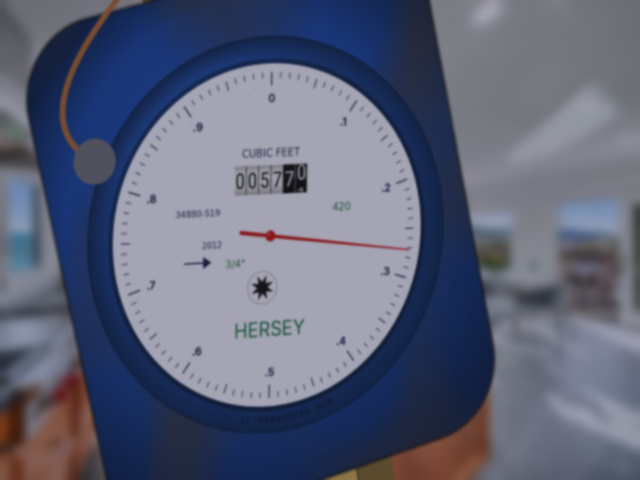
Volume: 5770.27 ft³
